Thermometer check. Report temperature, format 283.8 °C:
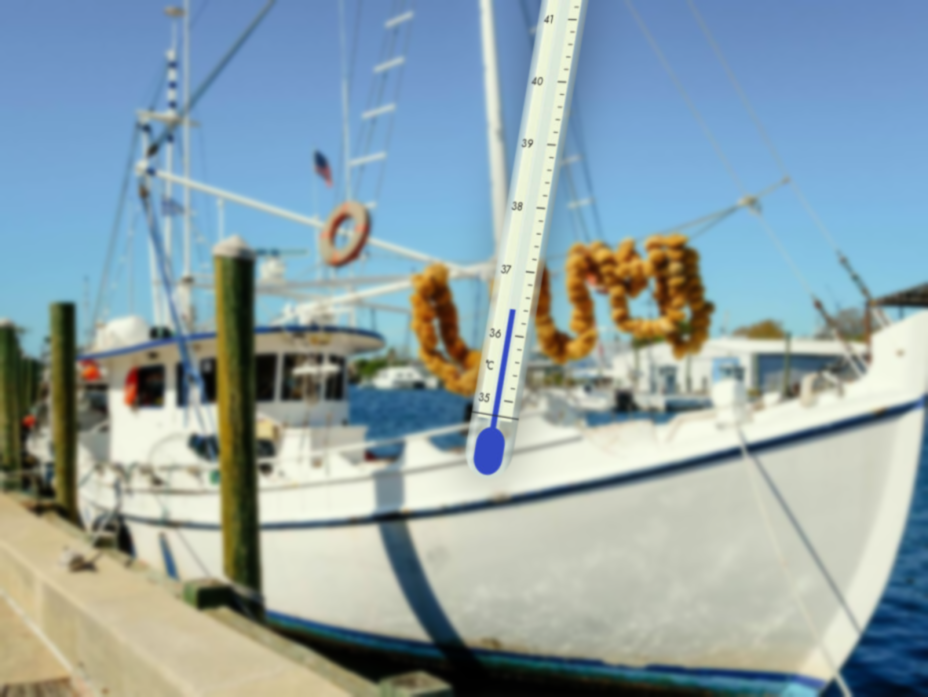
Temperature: 36.4 °C
